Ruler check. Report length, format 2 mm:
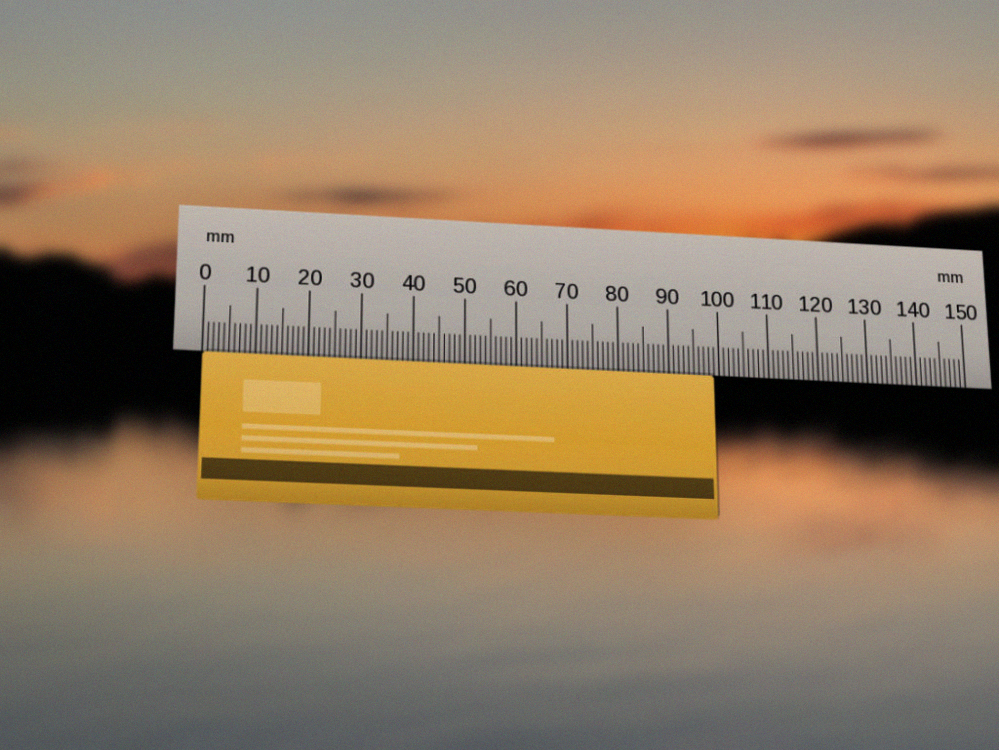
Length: 99 mm
